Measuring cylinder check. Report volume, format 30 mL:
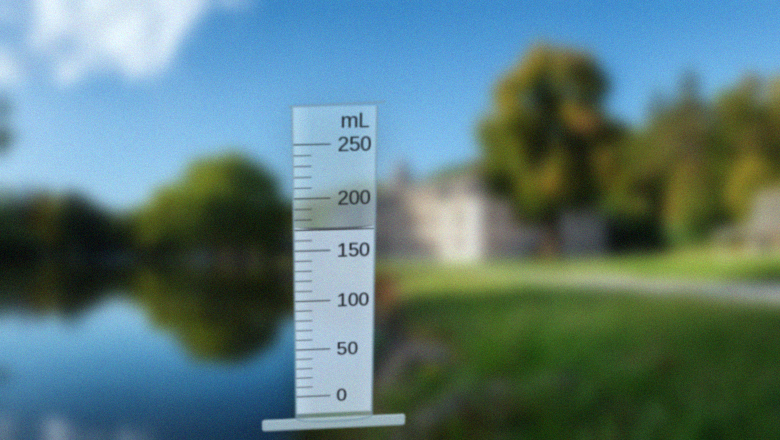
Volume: 170 mL
